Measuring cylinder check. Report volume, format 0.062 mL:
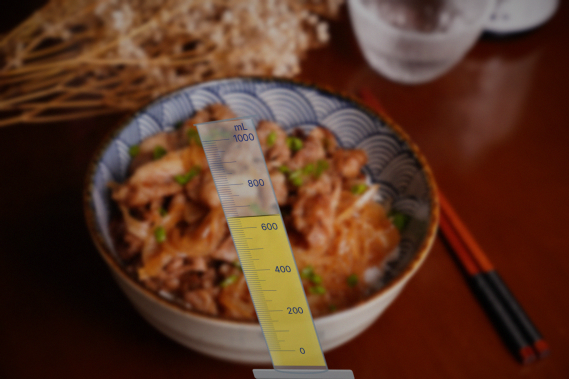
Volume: 650 mL
